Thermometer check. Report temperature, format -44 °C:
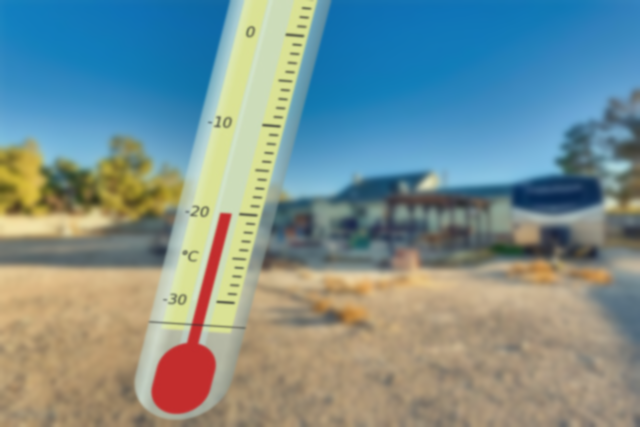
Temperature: -20 °C
